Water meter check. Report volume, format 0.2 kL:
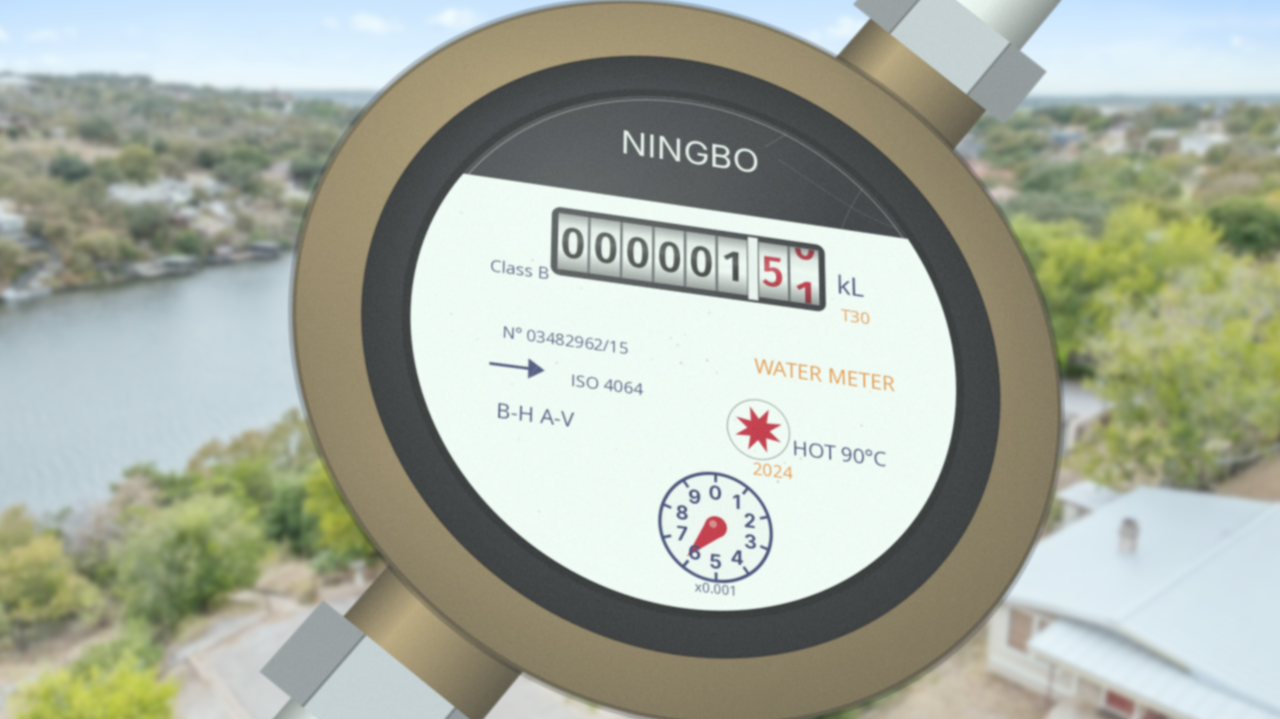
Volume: 1.506 kL
